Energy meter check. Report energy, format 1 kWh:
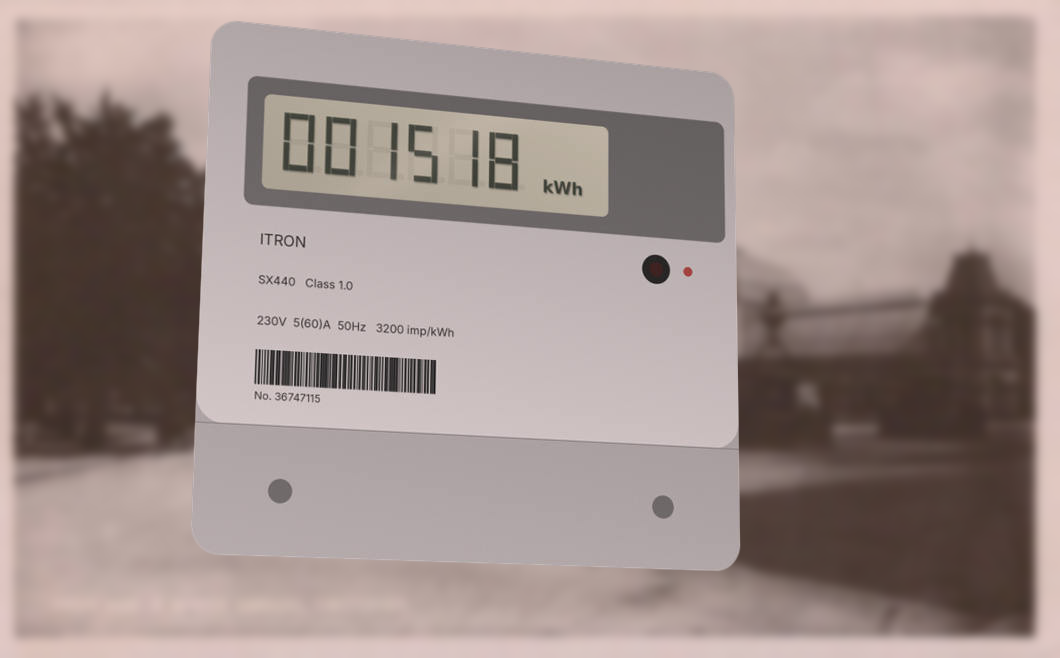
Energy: 1518 kWh
